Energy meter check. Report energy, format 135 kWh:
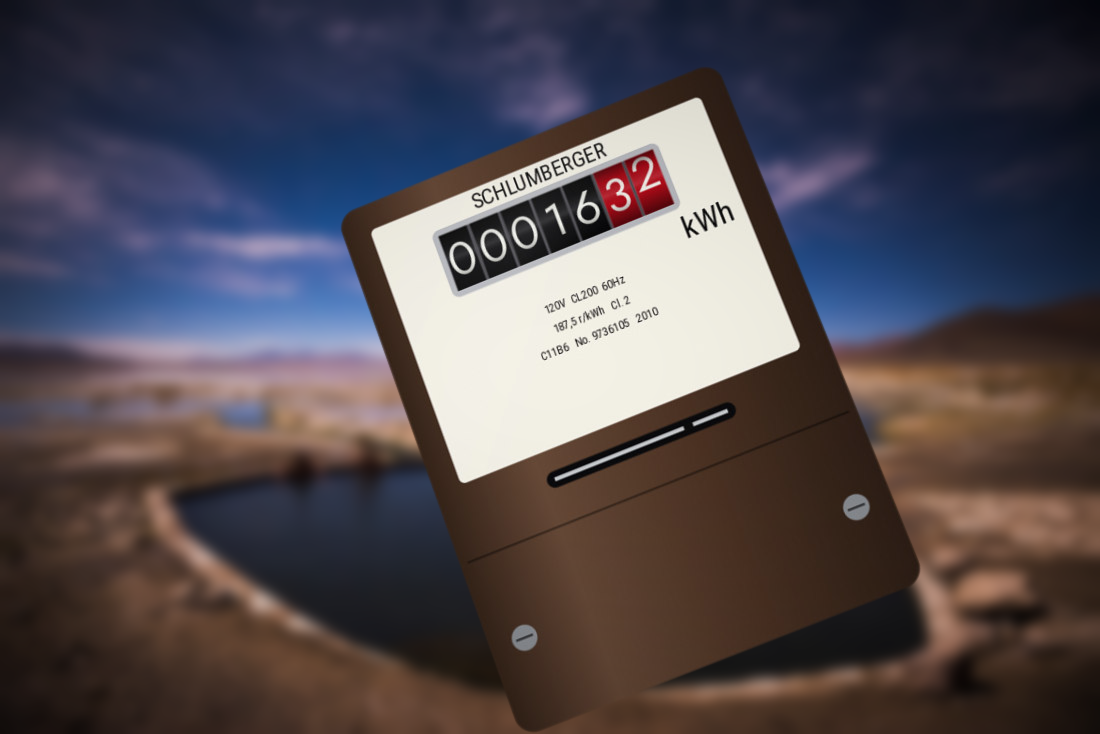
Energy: 16.32 kWh
